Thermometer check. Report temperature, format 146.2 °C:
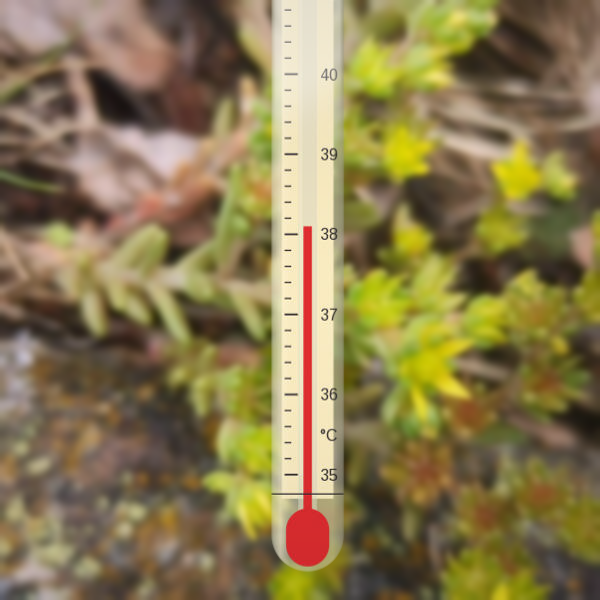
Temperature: 38.1 °C
